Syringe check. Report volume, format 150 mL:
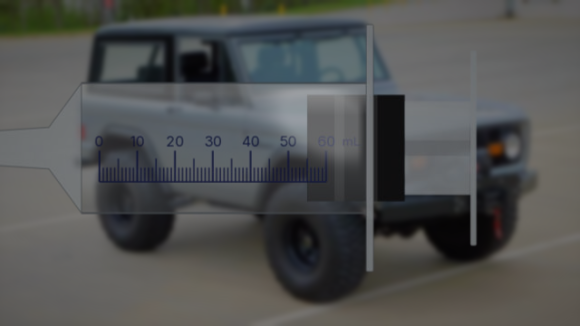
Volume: 55 mL
